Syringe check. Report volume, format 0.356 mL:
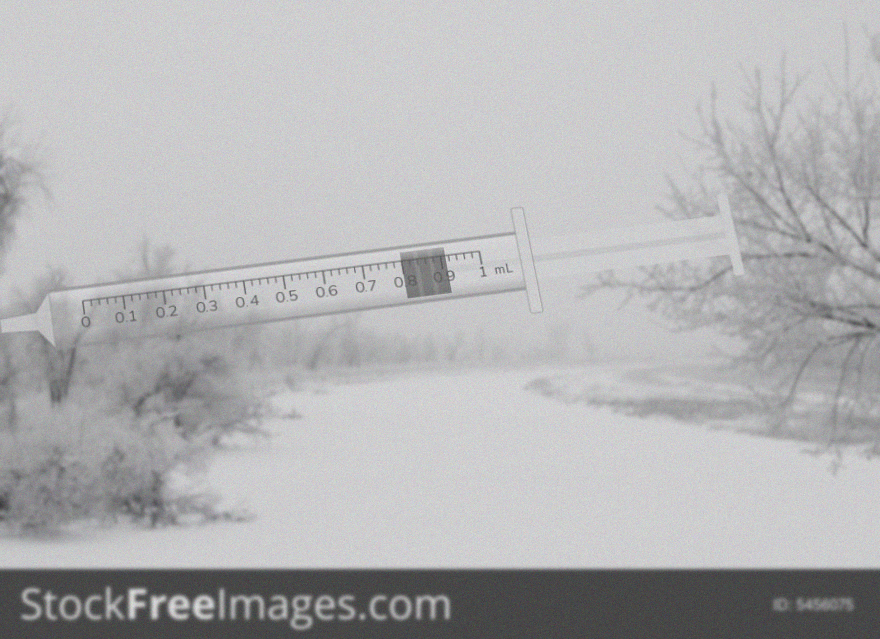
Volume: 0.8 mL
